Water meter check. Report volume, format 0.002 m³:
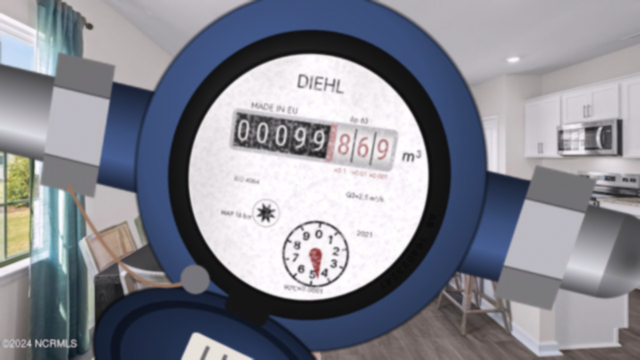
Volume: 99.8694 m³
